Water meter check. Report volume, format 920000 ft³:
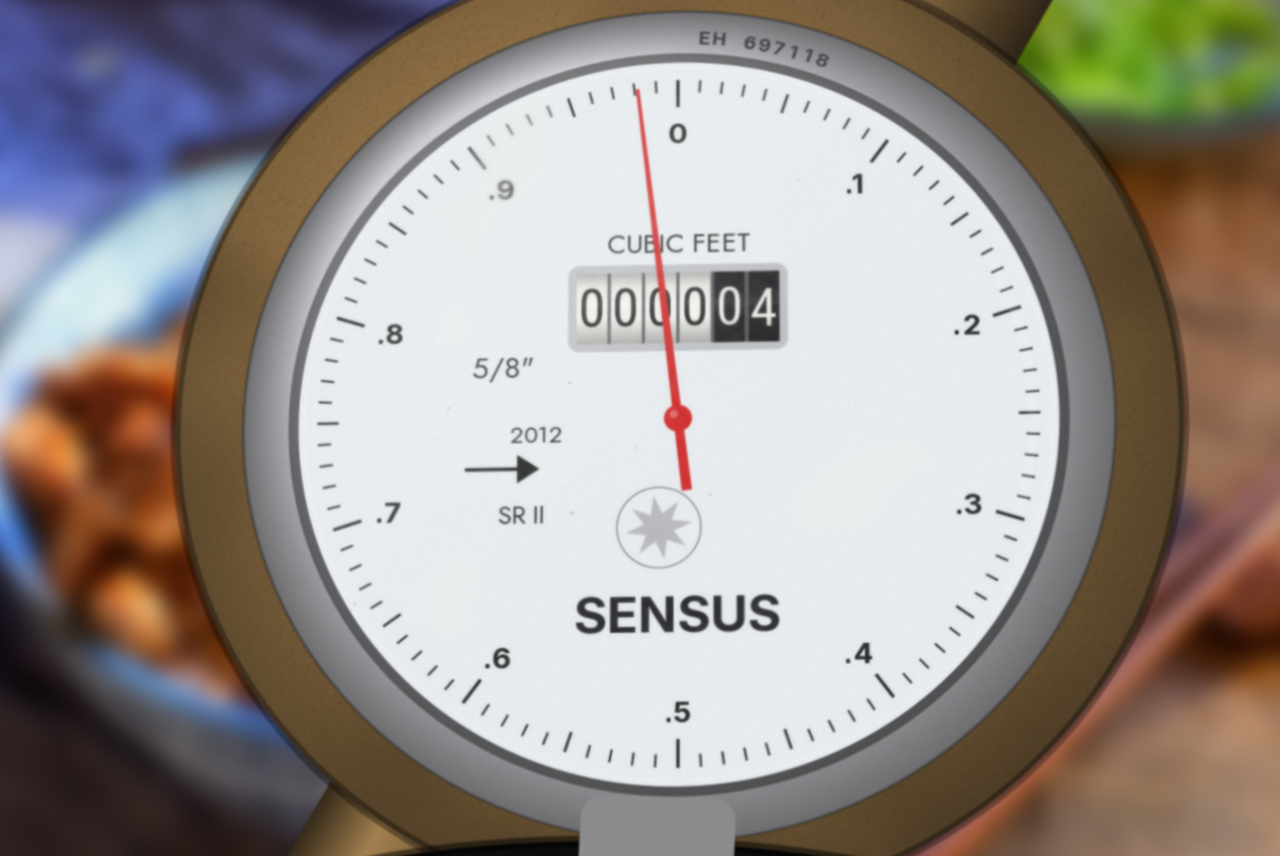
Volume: 3.98 ft³
